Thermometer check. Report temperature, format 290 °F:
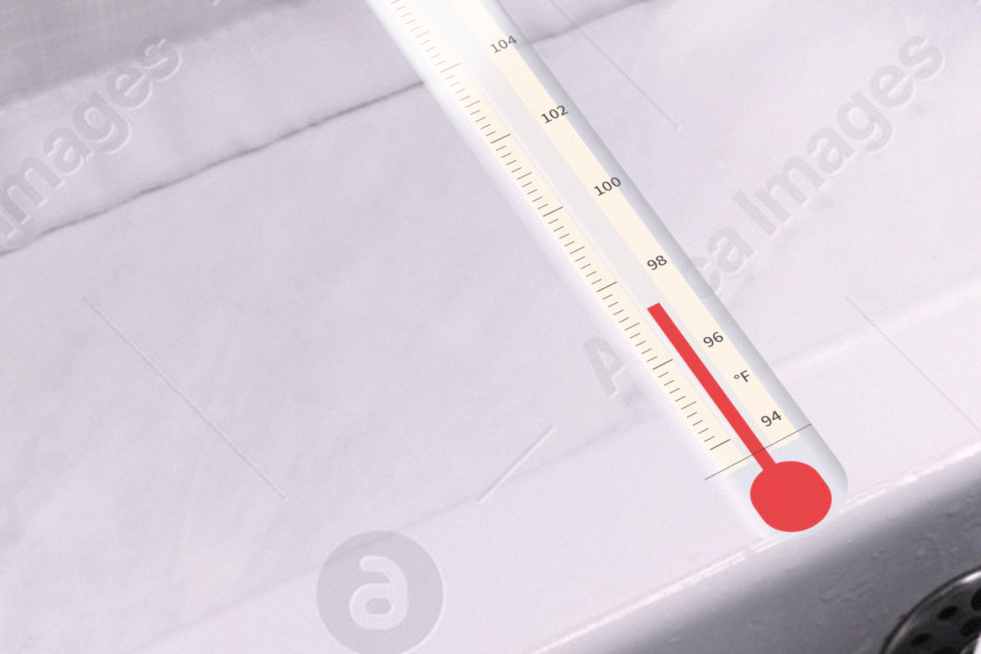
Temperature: 97.2 °F
